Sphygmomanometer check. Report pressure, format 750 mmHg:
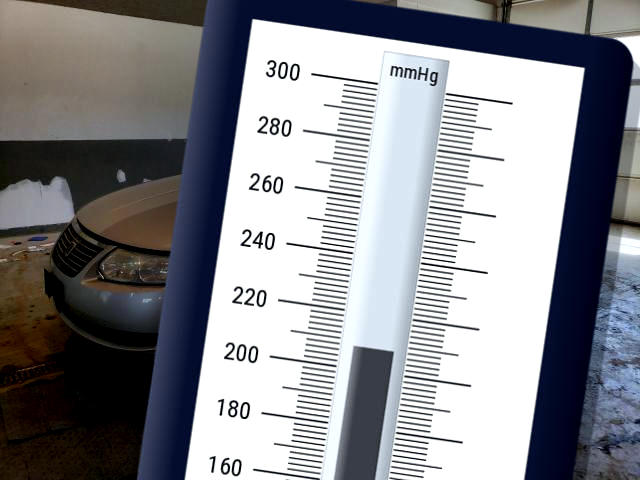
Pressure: 208 mmHg
